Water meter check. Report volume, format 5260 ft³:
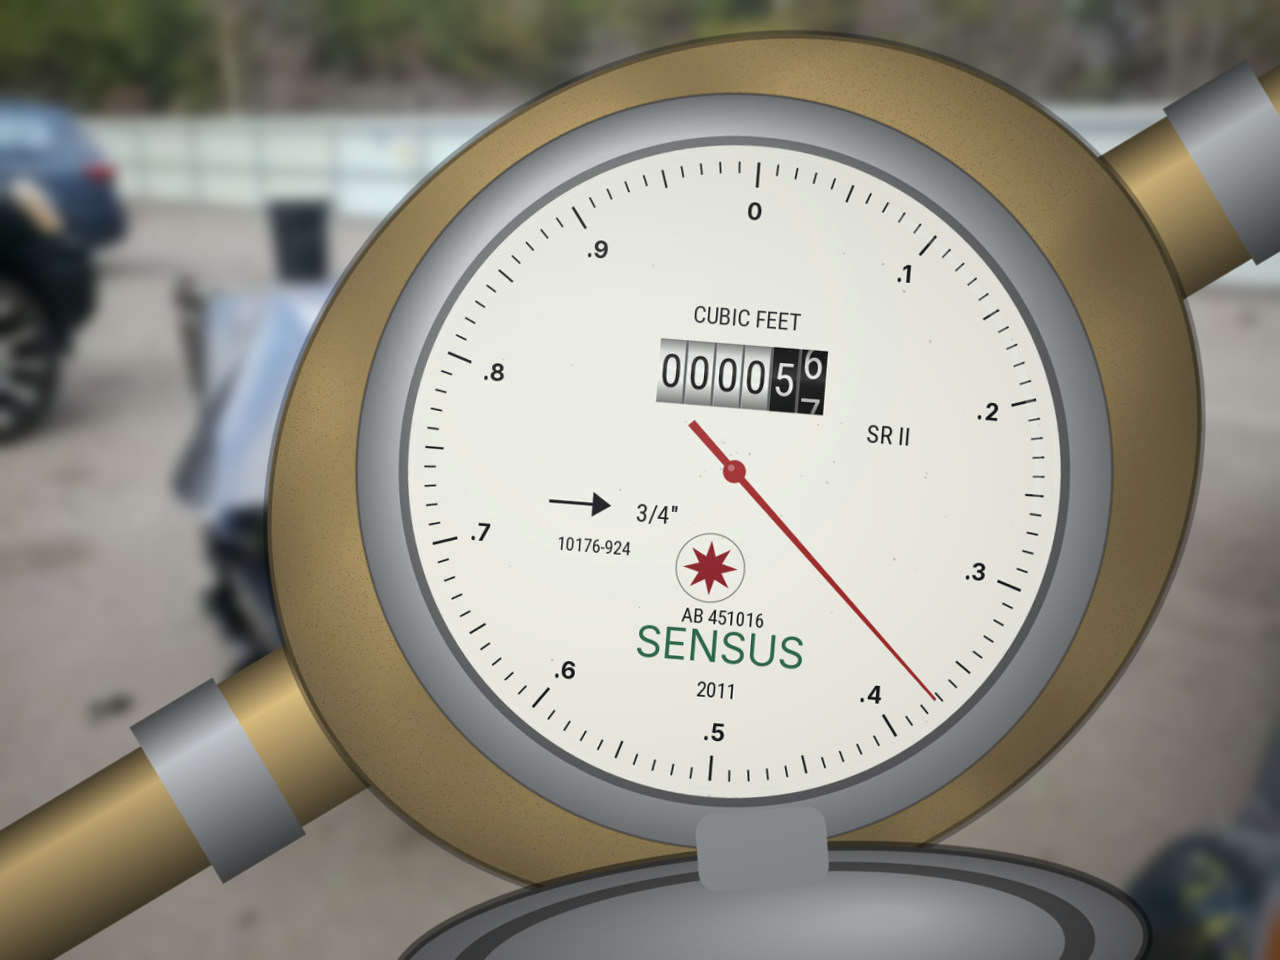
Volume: 56.37 ft³
